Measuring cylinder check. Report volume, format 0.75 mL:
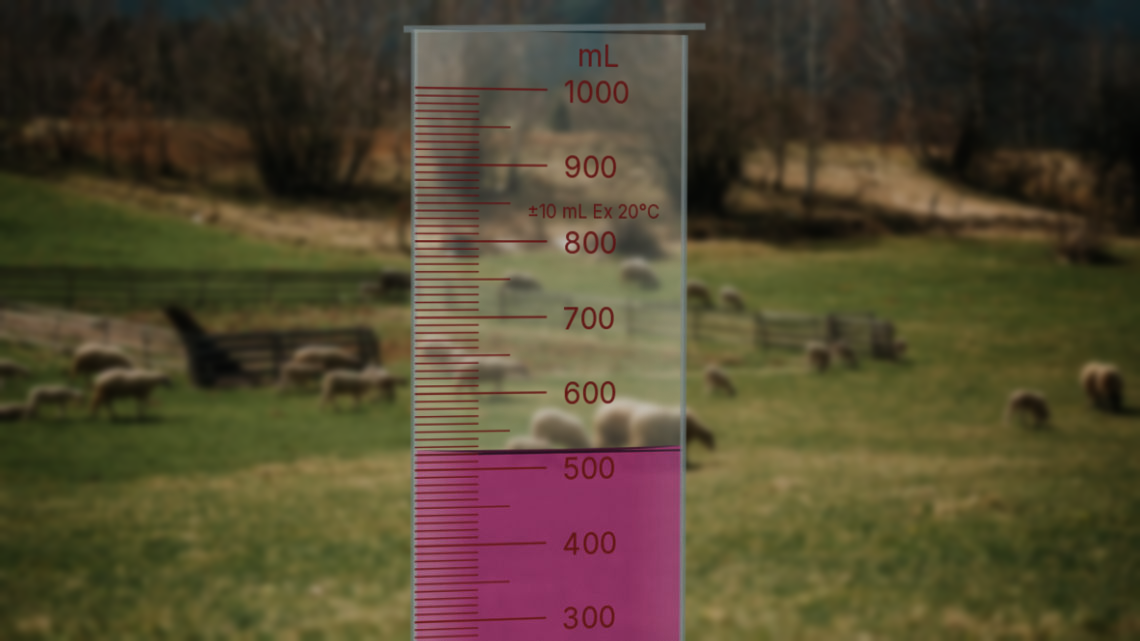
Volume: 520 mL
